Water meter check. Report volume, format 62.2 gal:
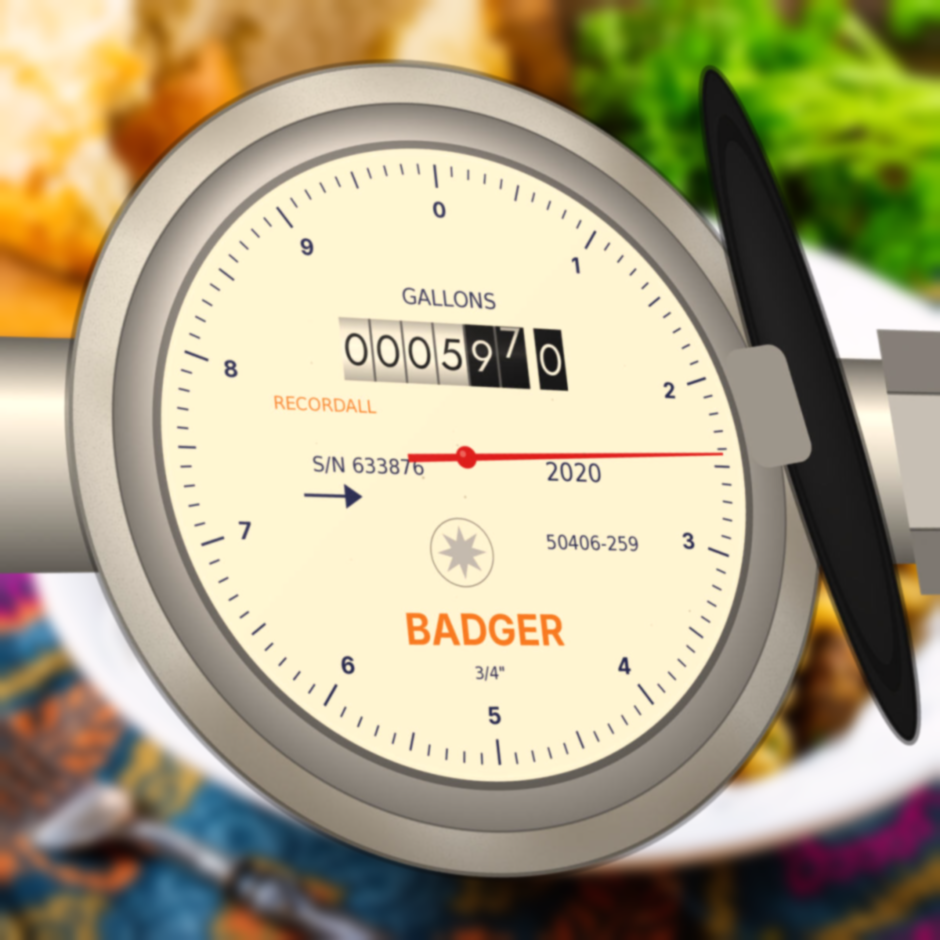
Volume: 5972.4 gal
